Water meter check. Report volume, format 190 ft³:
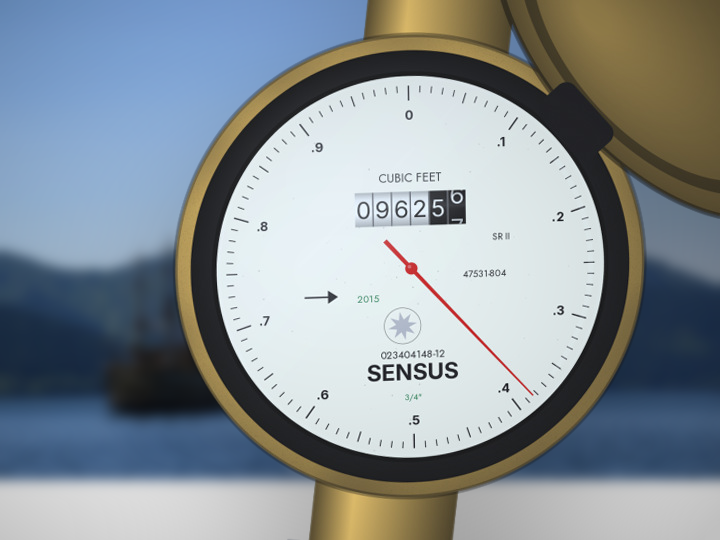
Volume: 96256.38 ft³
